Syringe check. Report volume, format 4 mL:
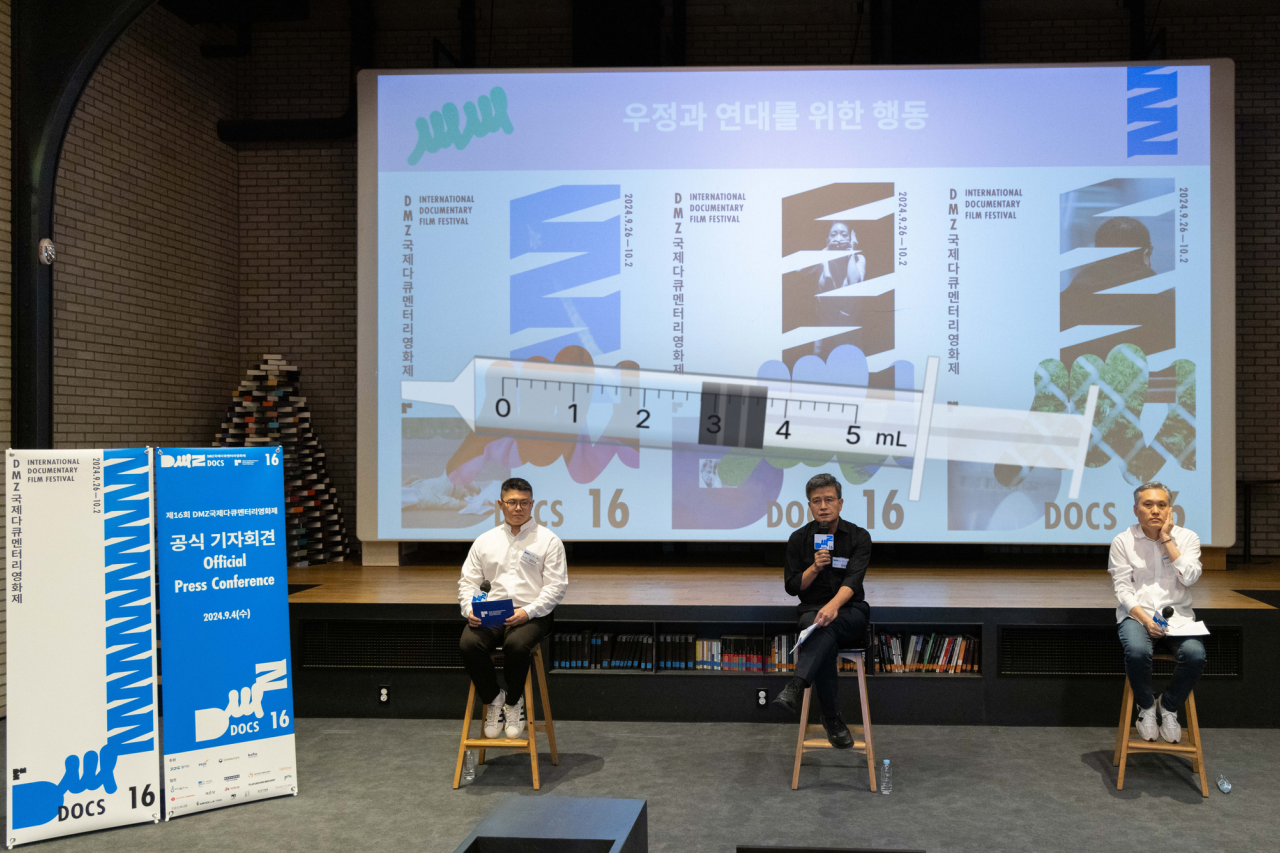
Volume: 2.8 mL
